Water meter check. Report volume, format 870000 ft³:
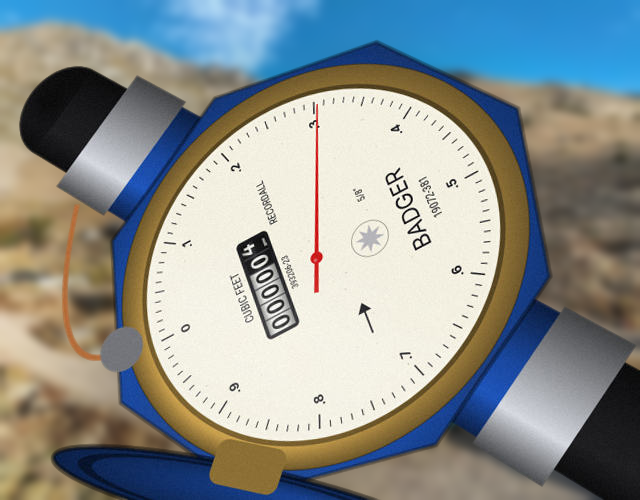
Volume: 4.30 ft³
